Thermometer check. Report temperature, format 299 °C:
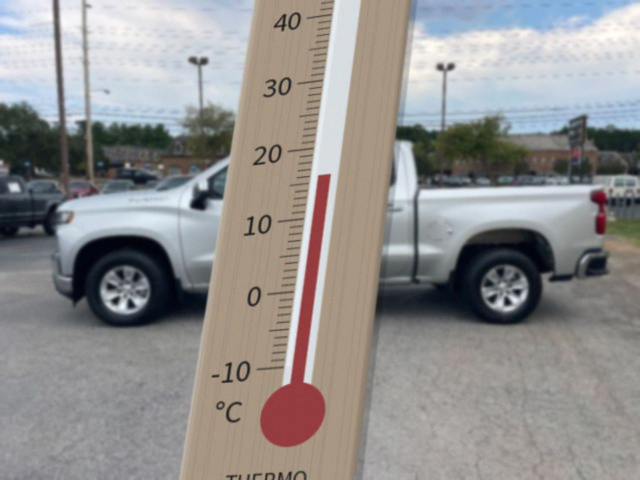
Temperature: 16 °C
